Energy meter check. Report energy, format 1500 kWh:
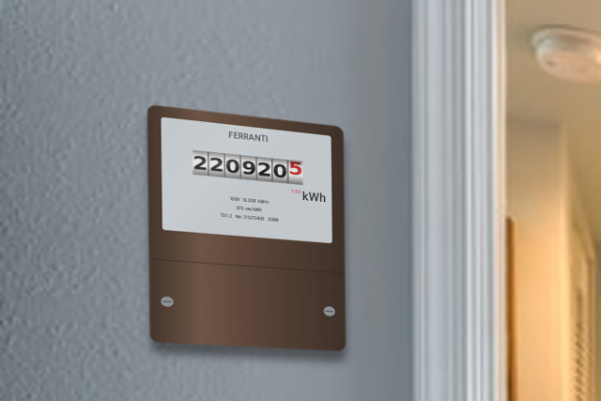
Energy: 220920.5 kWh
